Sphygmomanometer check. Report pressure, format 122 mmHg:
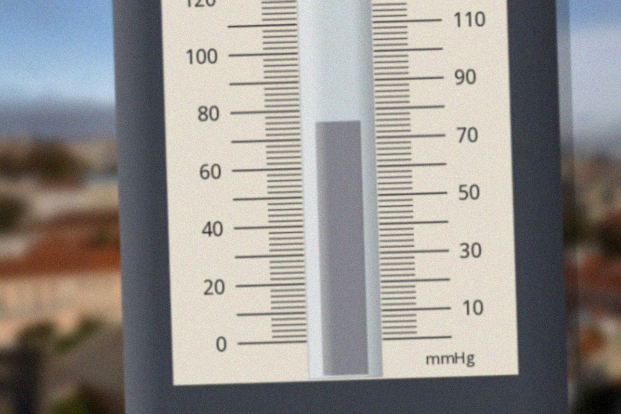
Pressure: 76 mmHg
